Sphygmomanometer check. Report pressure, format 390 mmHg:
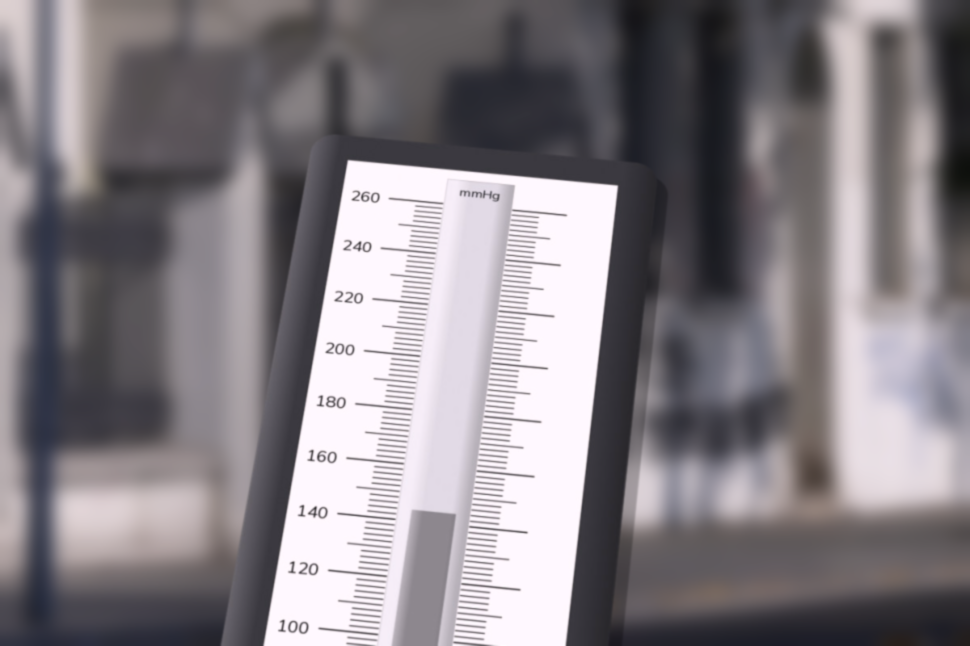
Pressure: 144 mmHg
